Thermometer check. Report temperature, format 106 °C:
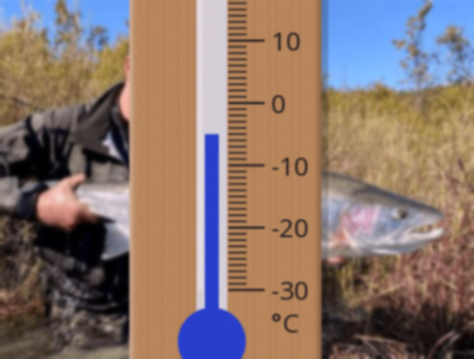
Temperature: -5 °C
